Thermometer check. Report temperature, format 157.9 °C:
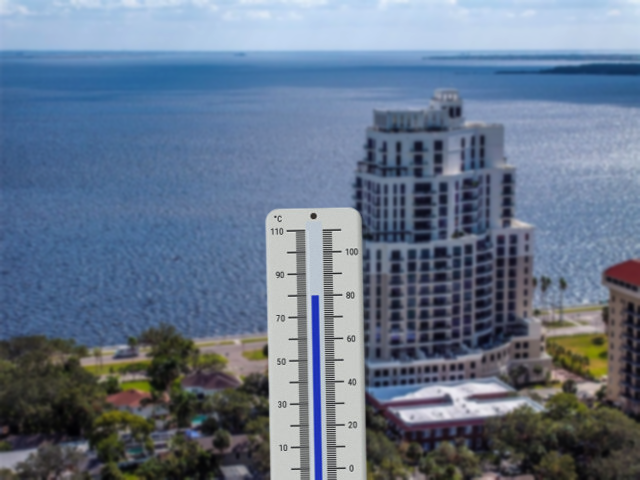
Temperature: 80 °C
